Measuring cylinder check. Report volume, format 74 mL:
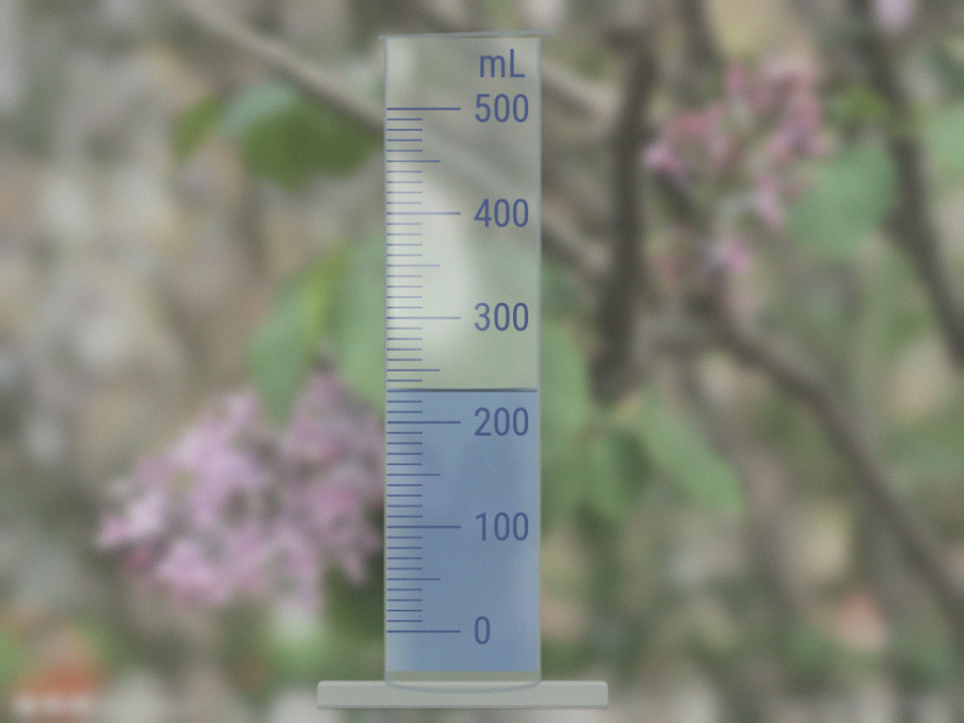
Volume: 230 mL
